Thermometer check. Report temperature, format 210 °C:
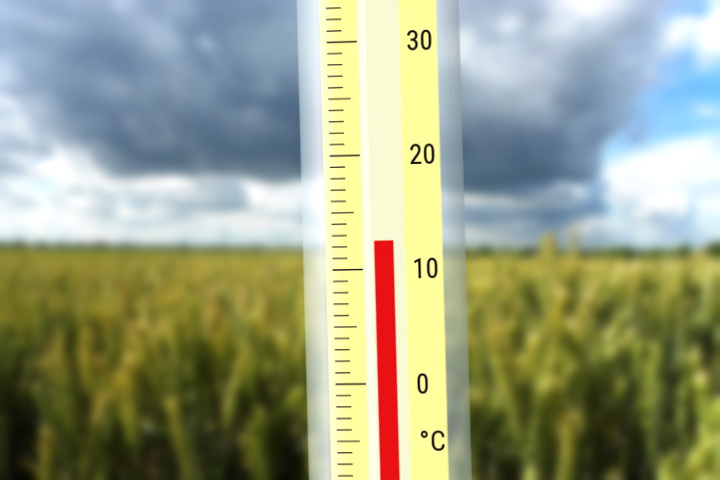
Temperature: 12.5 °C
